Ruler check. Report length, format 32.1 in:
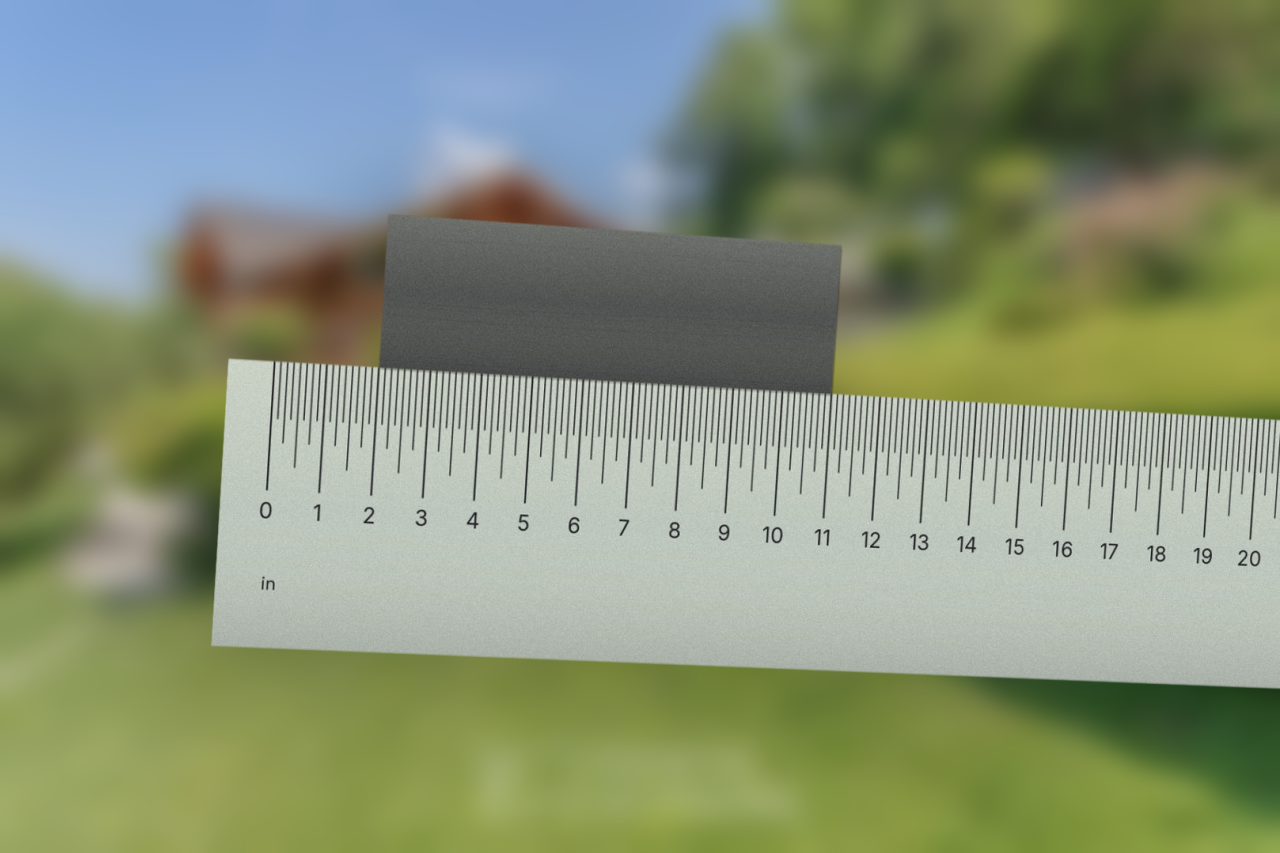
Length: 9 in
